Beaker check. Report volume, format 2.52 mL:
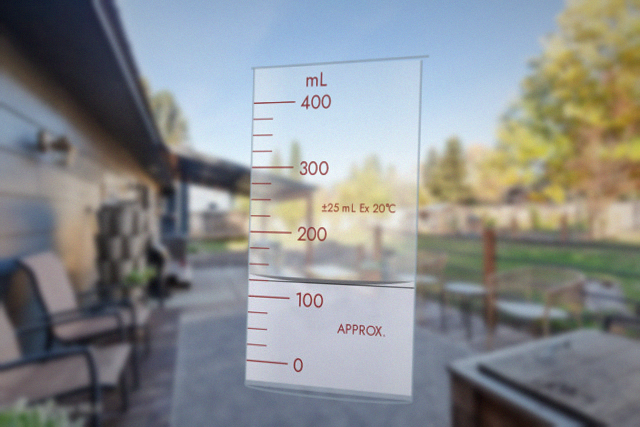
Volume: 125 mL
